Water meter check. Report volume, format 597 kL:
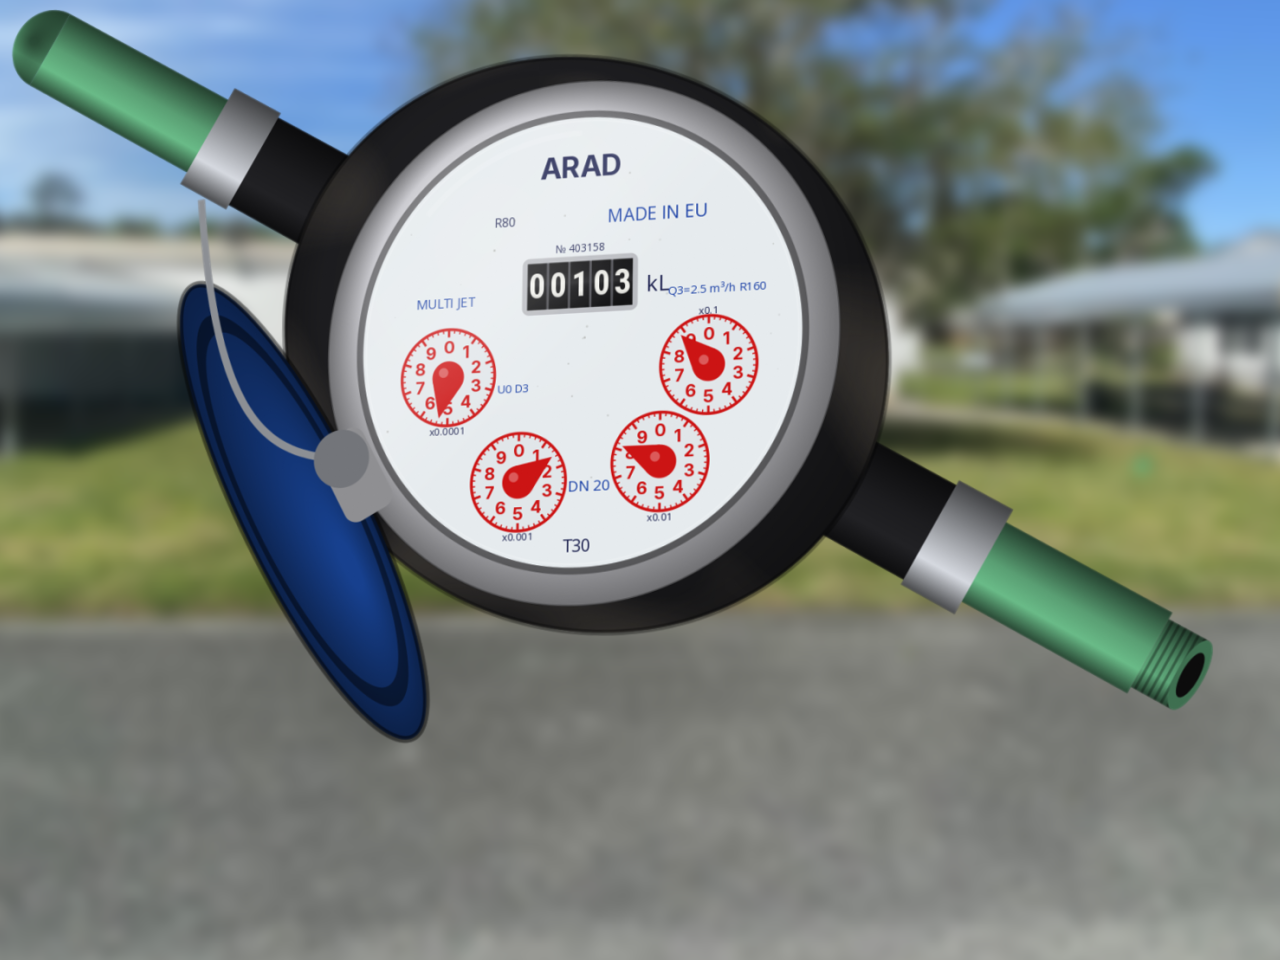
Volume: 103.8815 kL
